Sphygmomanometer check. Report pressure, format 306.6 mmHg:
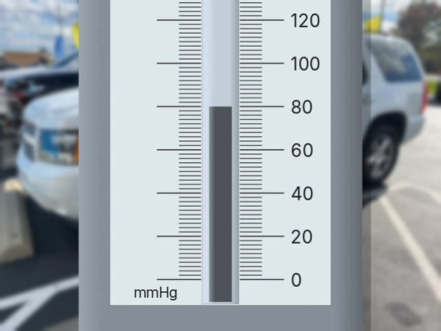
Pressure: 80 mmHg
